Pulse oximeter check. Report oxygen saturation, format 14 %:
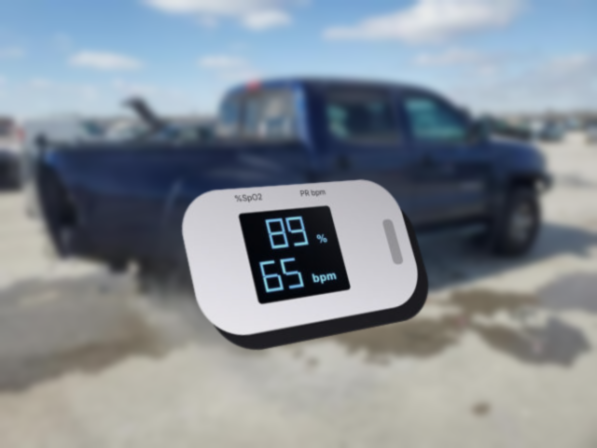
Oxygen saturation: 89 %
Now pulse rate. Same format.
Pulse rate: 65 bpm
